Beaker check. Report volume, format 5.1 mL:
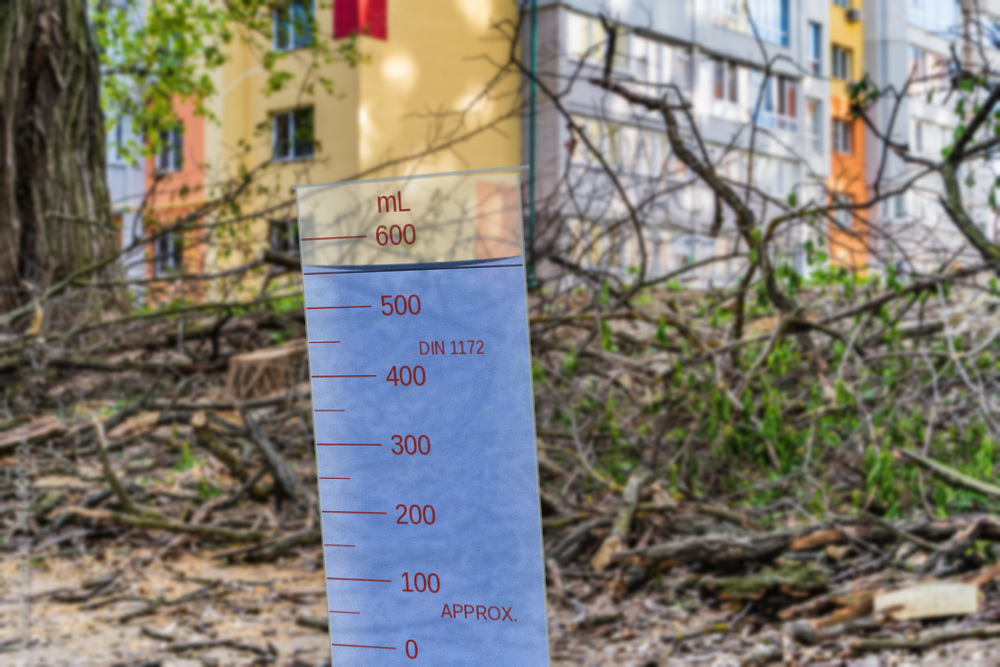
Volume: 550 mL
